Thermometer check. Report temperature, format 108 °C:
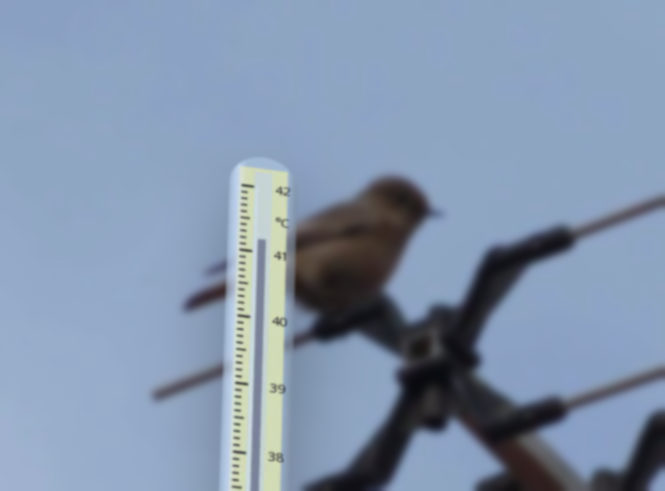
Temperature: 41.2 °C
